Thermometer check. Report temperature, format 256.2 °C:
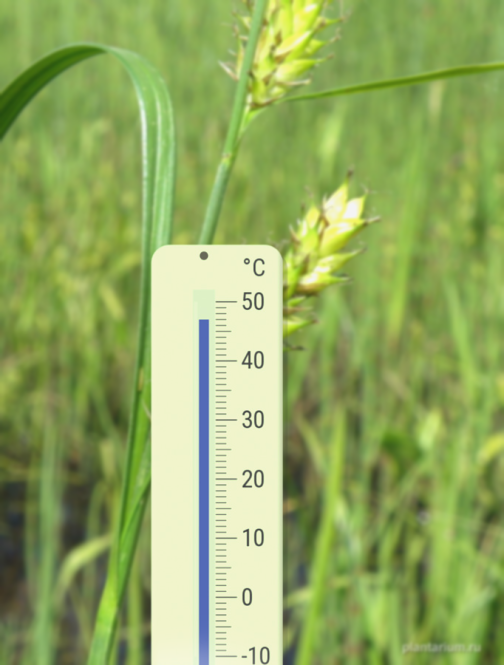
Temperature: 47 °C
